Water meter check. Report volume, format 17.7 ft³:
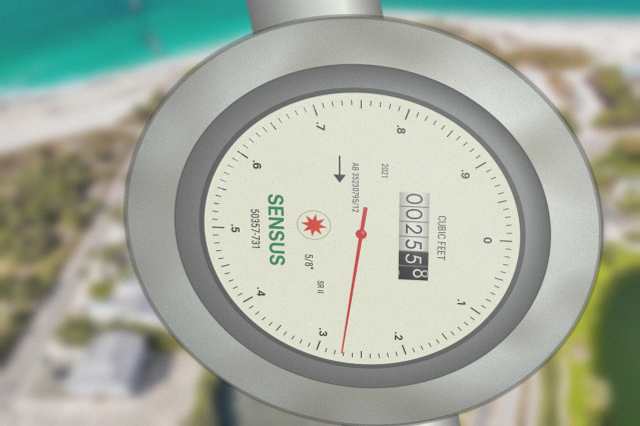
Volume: 2558.27 ft³
